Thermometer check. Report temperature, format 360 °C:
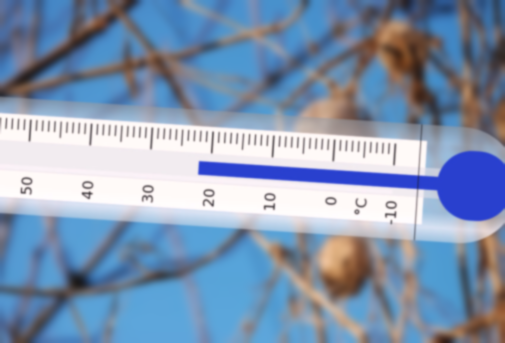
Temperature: 22 °C
